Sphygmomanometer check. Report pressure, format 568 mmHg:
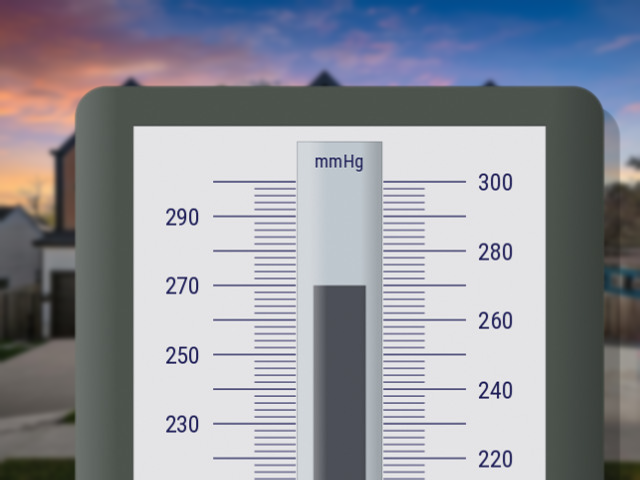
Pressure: 270 mmHg
